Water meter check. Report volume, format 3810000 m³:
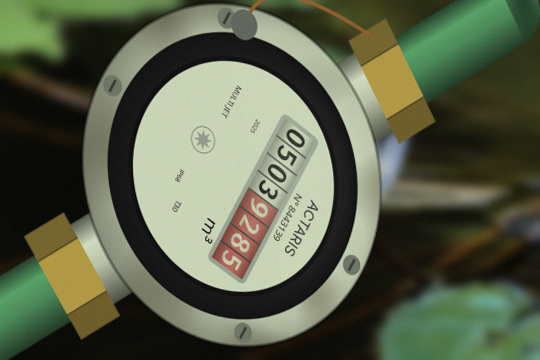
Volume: 503.9285 m³
